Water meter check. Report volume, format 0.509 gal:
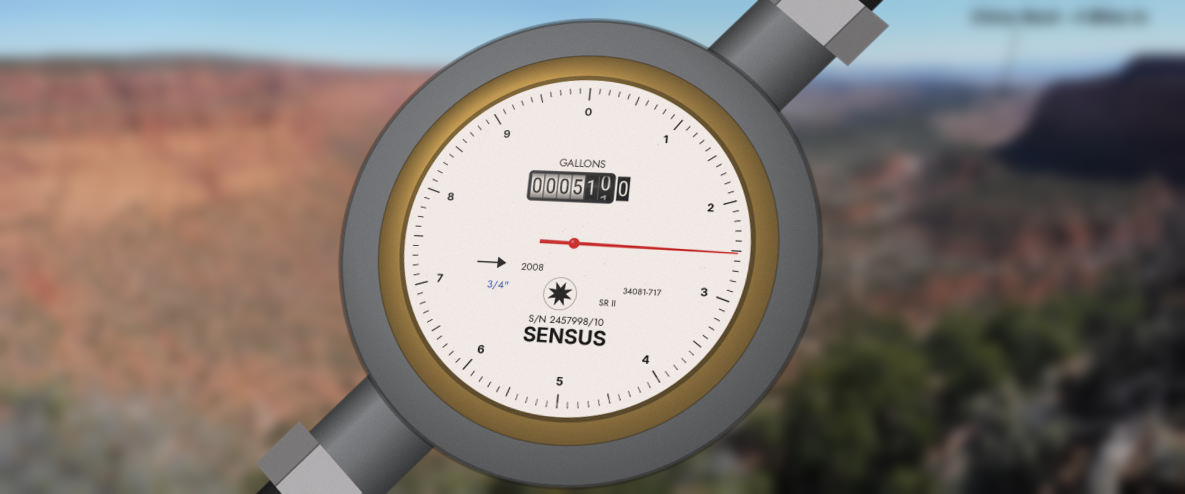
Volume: 5102.5 gal
